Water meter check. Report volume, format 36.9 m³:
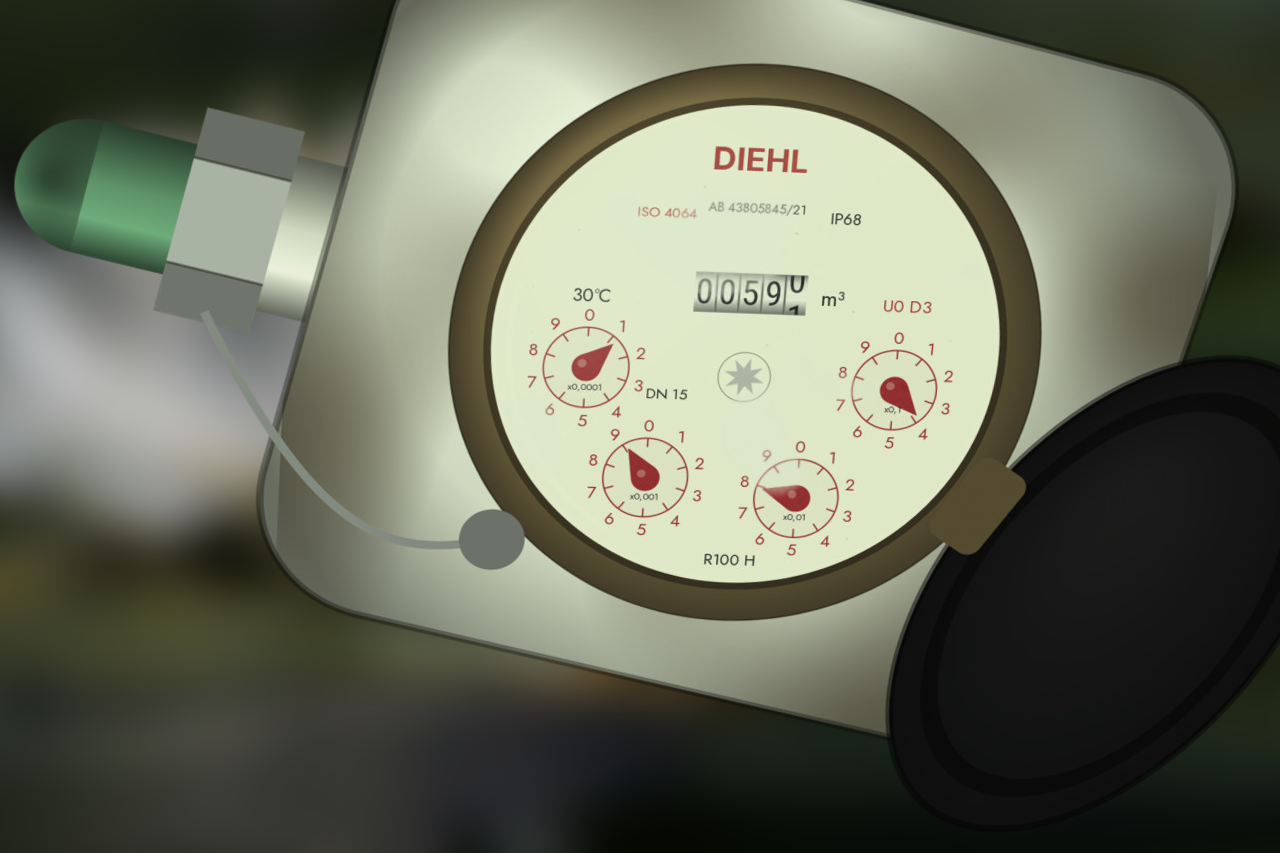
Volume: 590.3791 m³
